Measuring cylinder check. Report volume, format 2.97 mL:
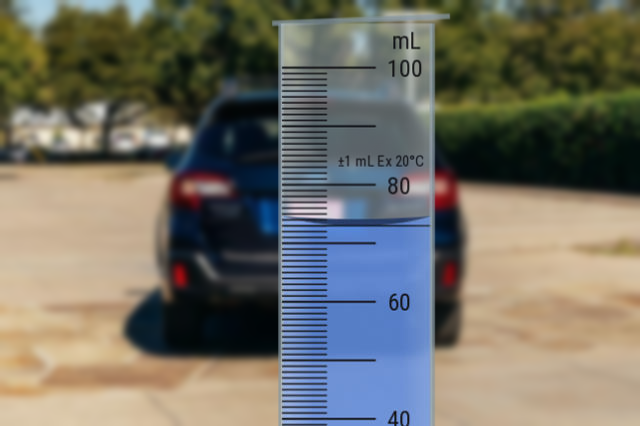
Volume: 73 mL
